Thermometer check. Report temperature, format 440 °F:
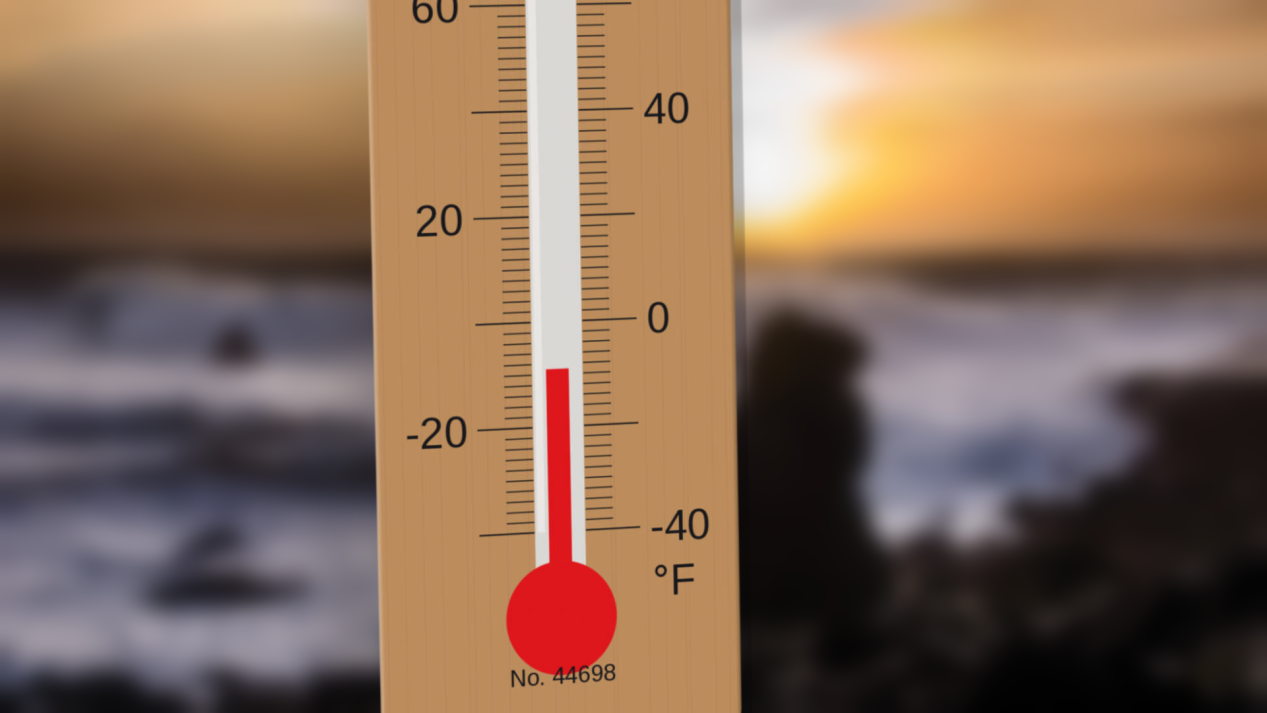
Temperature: -9 °F
